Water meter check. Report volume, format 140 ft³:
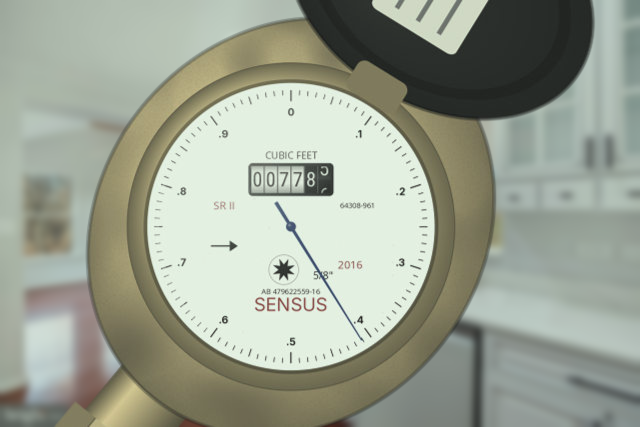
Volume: 7785.41 ft³
